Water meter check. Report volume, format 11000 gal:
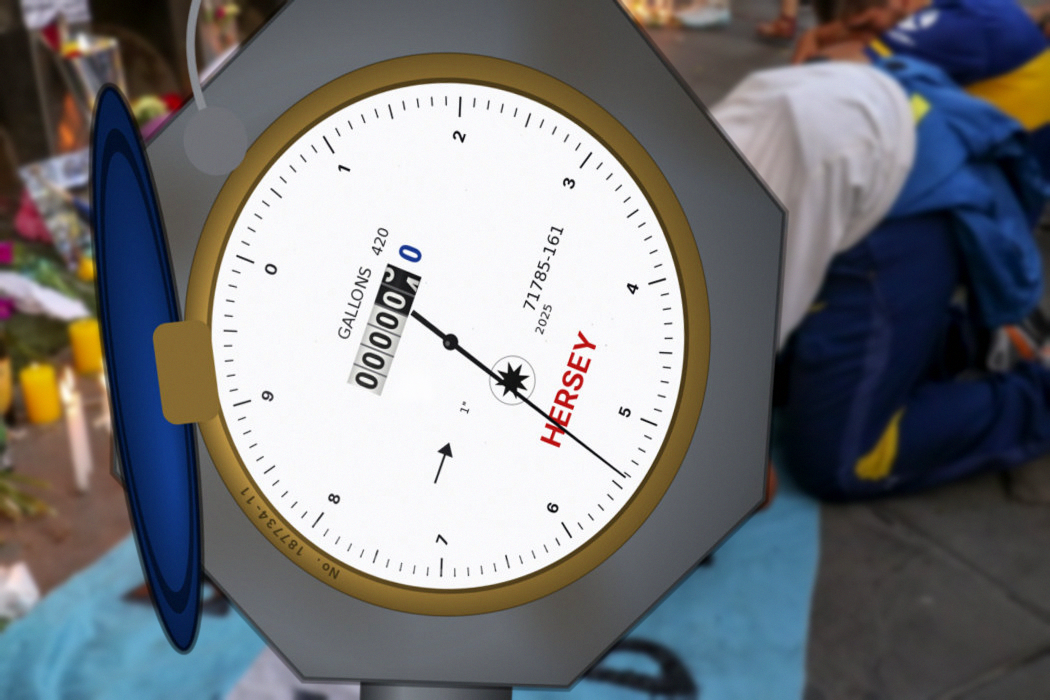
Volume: 35.4 gal
